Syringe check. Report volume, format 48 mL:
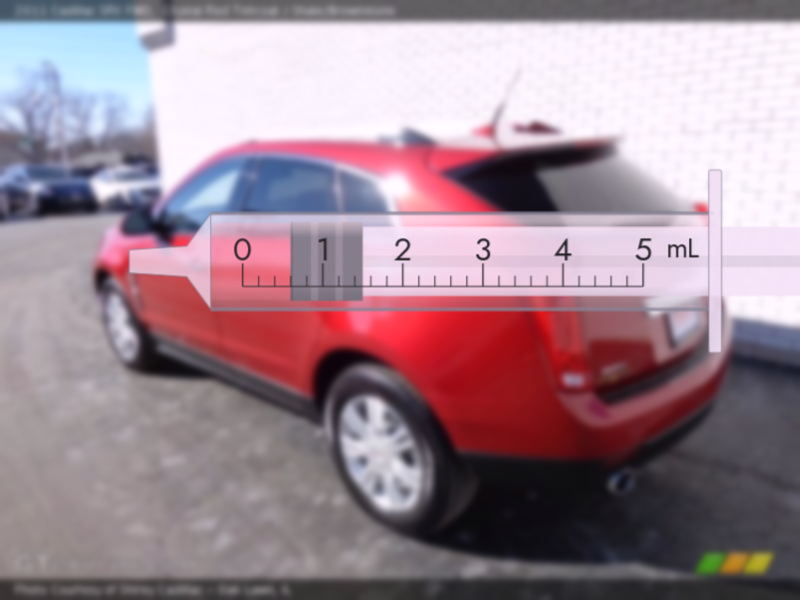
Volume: 0.6 mL
